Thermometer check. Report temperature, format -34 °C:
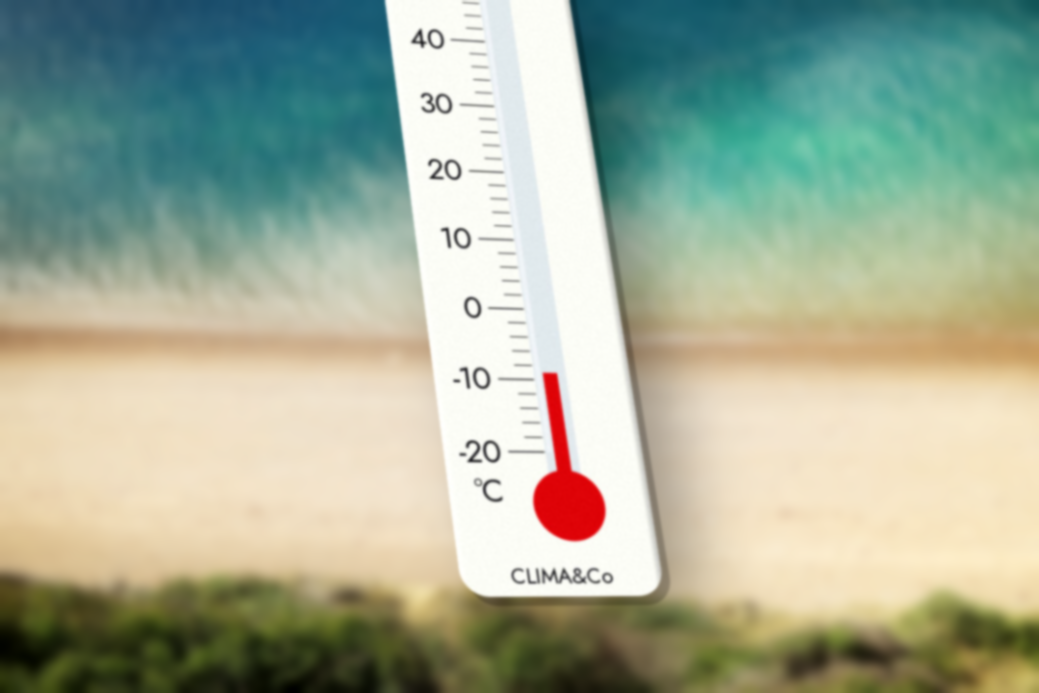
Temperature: -9 °C
